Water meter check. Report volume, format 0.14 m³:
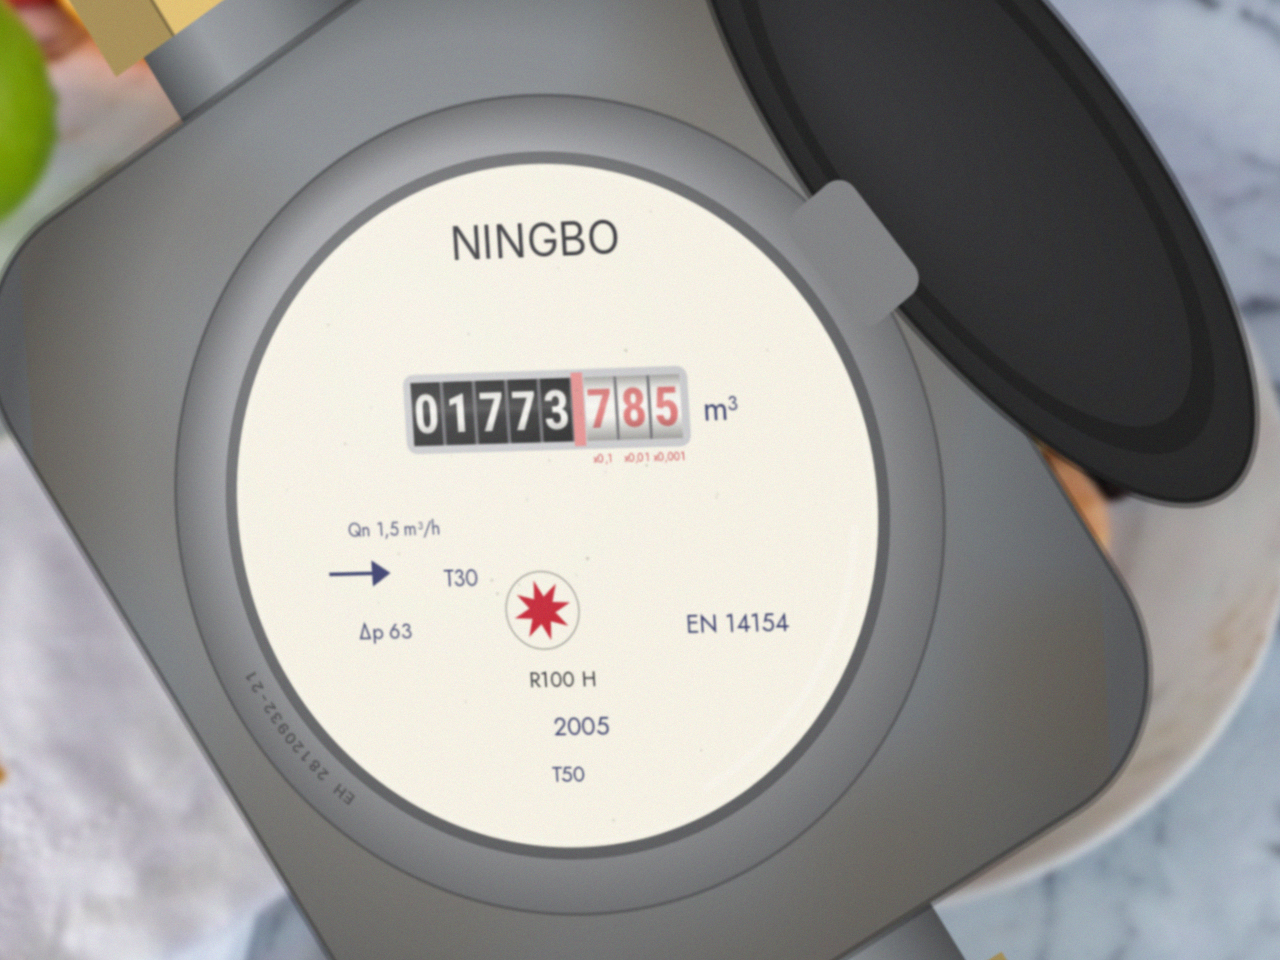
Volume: 1773.785 m³
